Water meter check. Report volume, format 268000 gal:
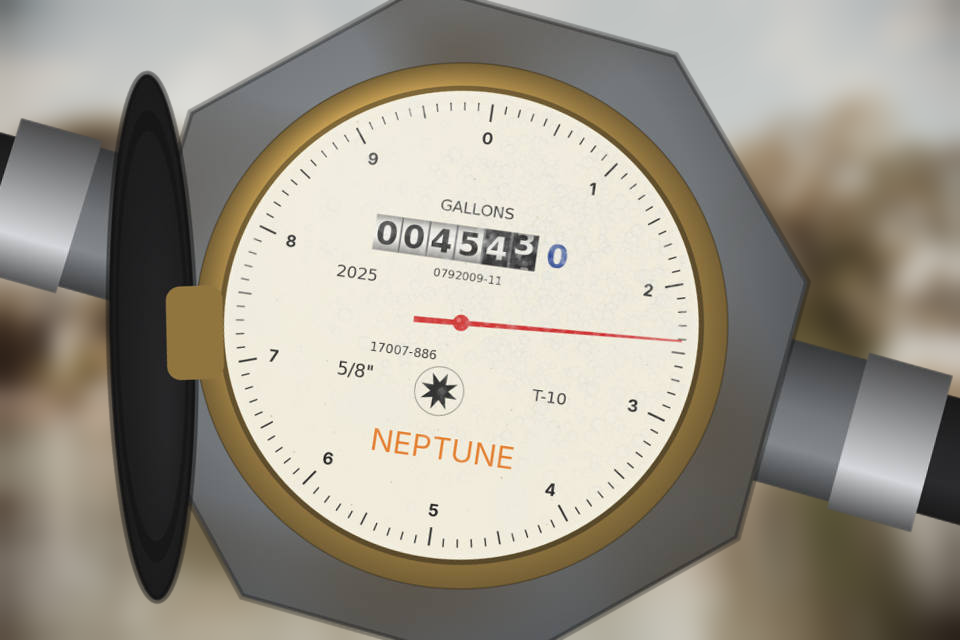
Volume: 45432.4 gal
